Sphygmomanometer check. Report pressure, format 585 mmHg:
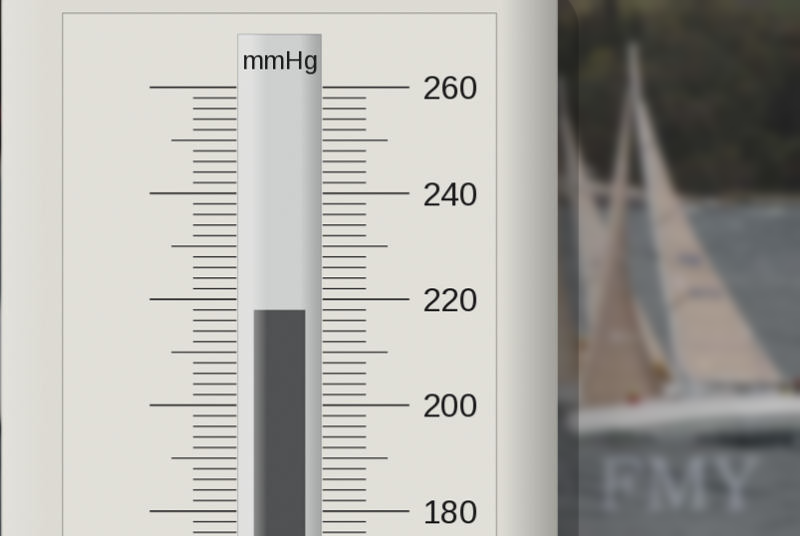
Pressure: 218 mmHg
